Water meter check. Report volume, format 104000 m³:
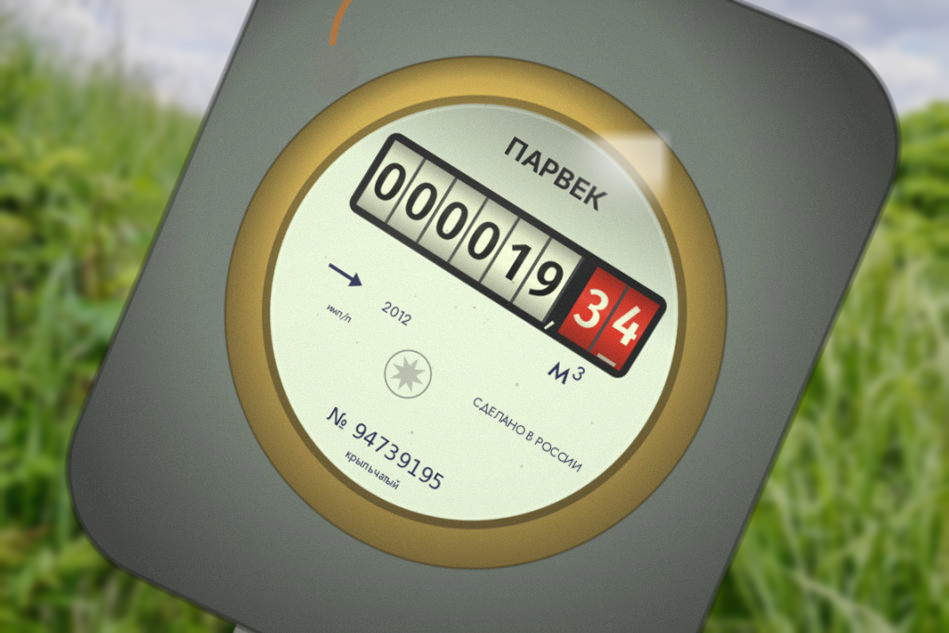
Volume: 19.34 m³
